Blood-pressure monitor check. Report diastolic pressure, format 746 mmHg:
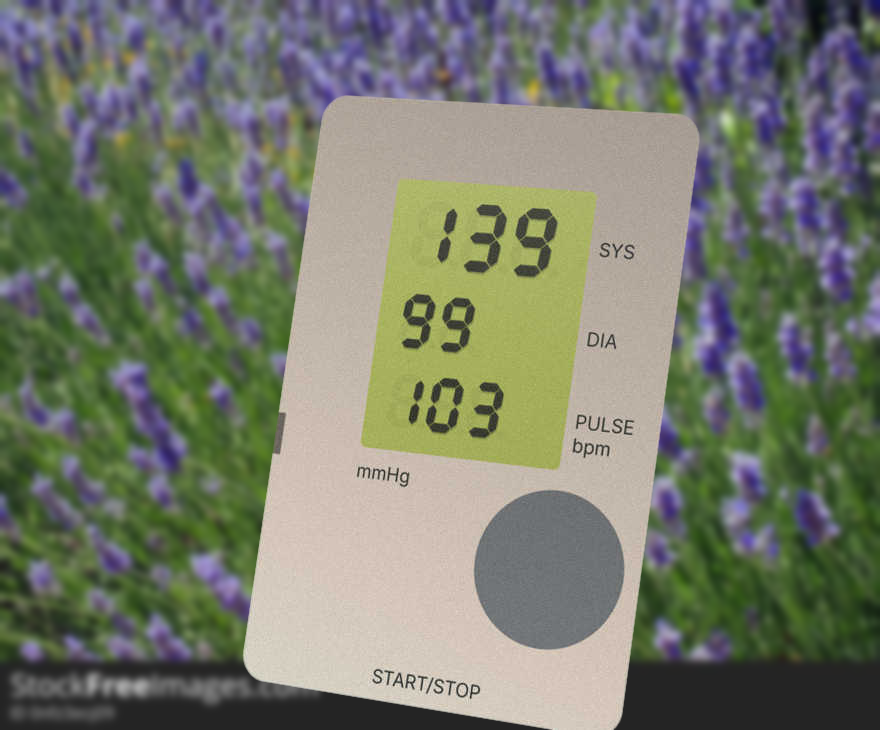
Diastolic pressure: 99 mmHg
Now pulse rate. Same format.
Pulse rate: 103 bpm
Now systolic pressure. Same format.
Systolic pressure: 139 mmHg
